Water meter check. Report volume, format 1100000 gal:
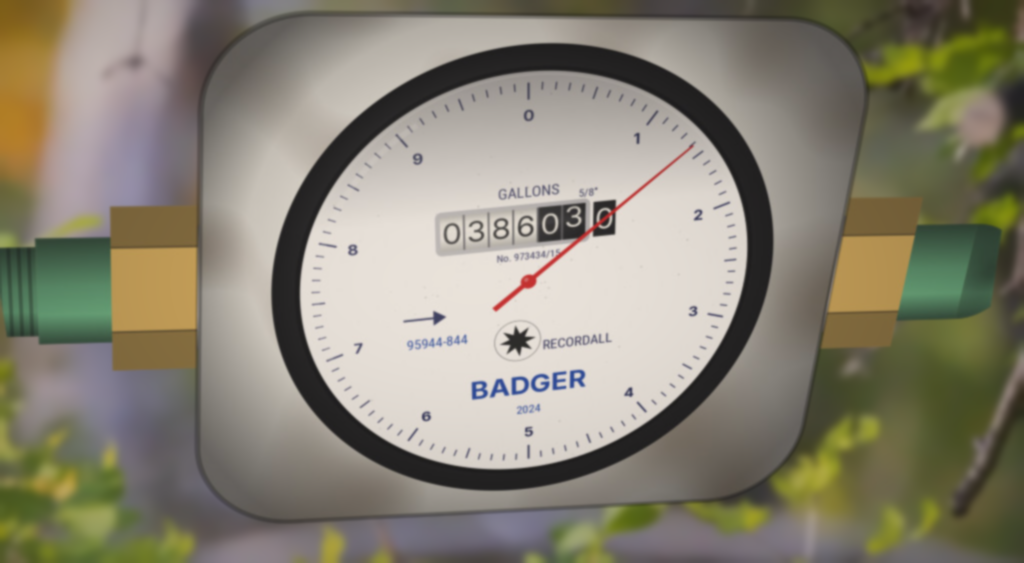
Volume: 386031.4 gal
